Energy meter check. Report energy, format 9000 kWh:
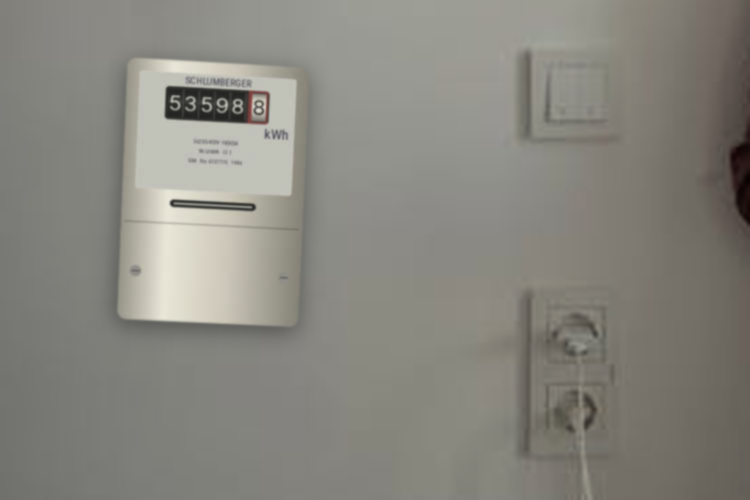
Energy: 53598.8 kWh
